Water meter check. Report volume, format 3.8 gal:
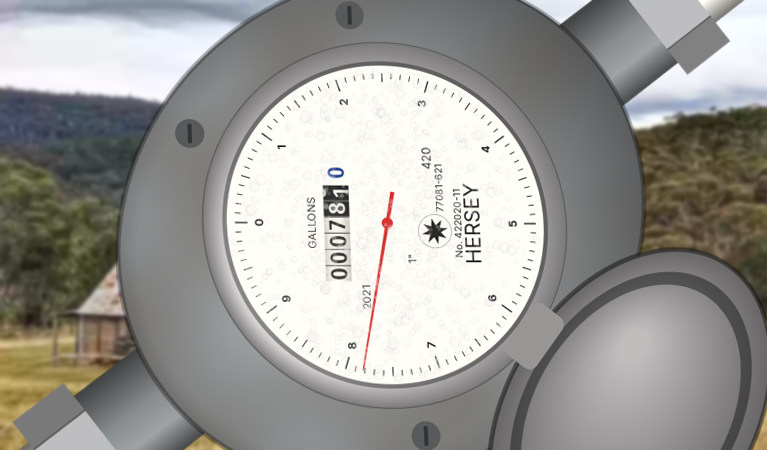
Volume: 7807.8 gal
